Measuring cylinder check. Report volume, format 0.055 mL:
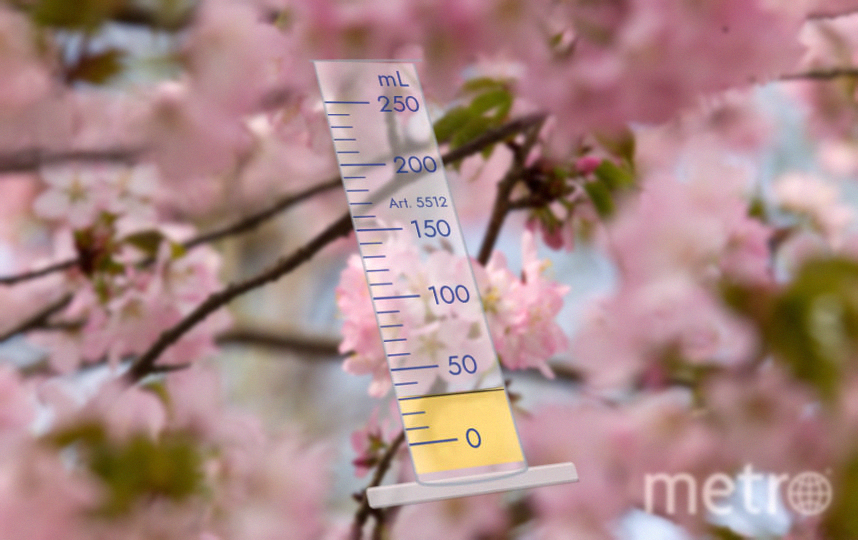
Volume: 30 mL
